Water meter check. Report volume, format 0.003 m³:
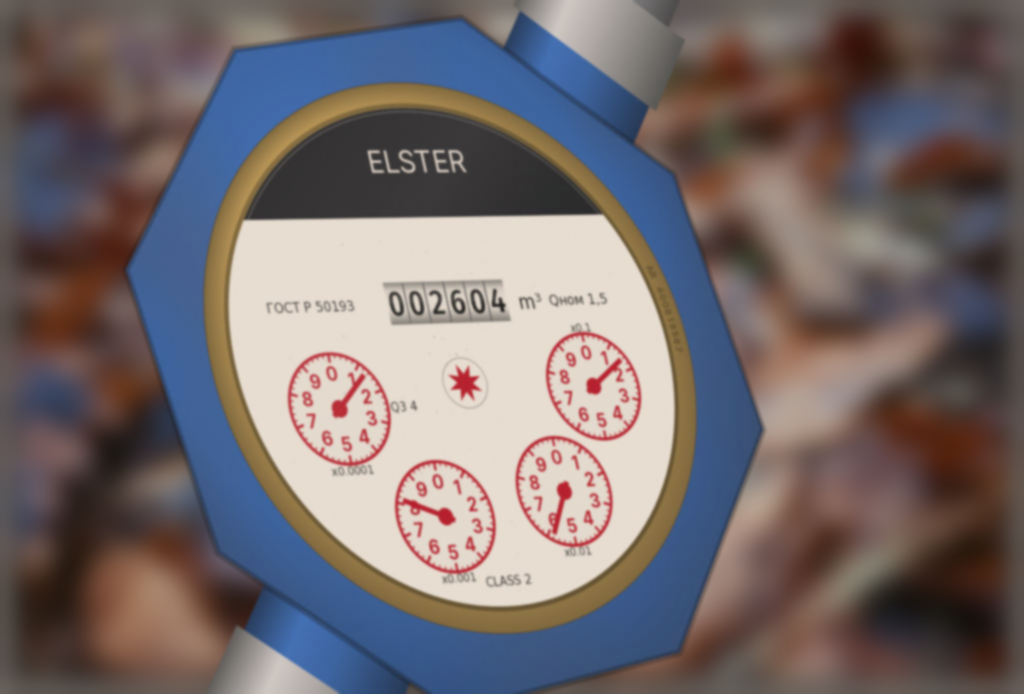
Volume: 2604.1581 m³
